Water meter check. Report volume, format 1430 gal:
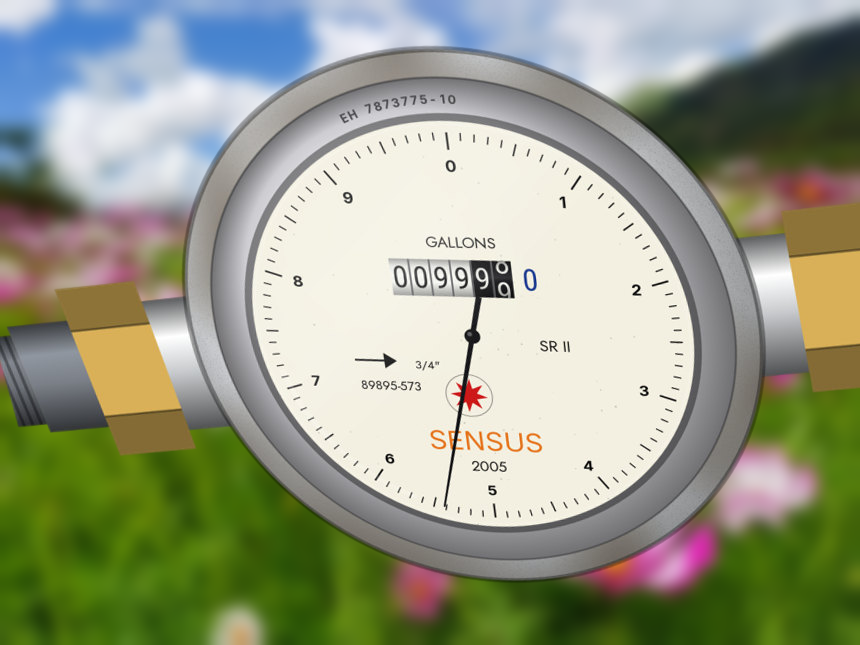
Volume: 99985.4 gal
